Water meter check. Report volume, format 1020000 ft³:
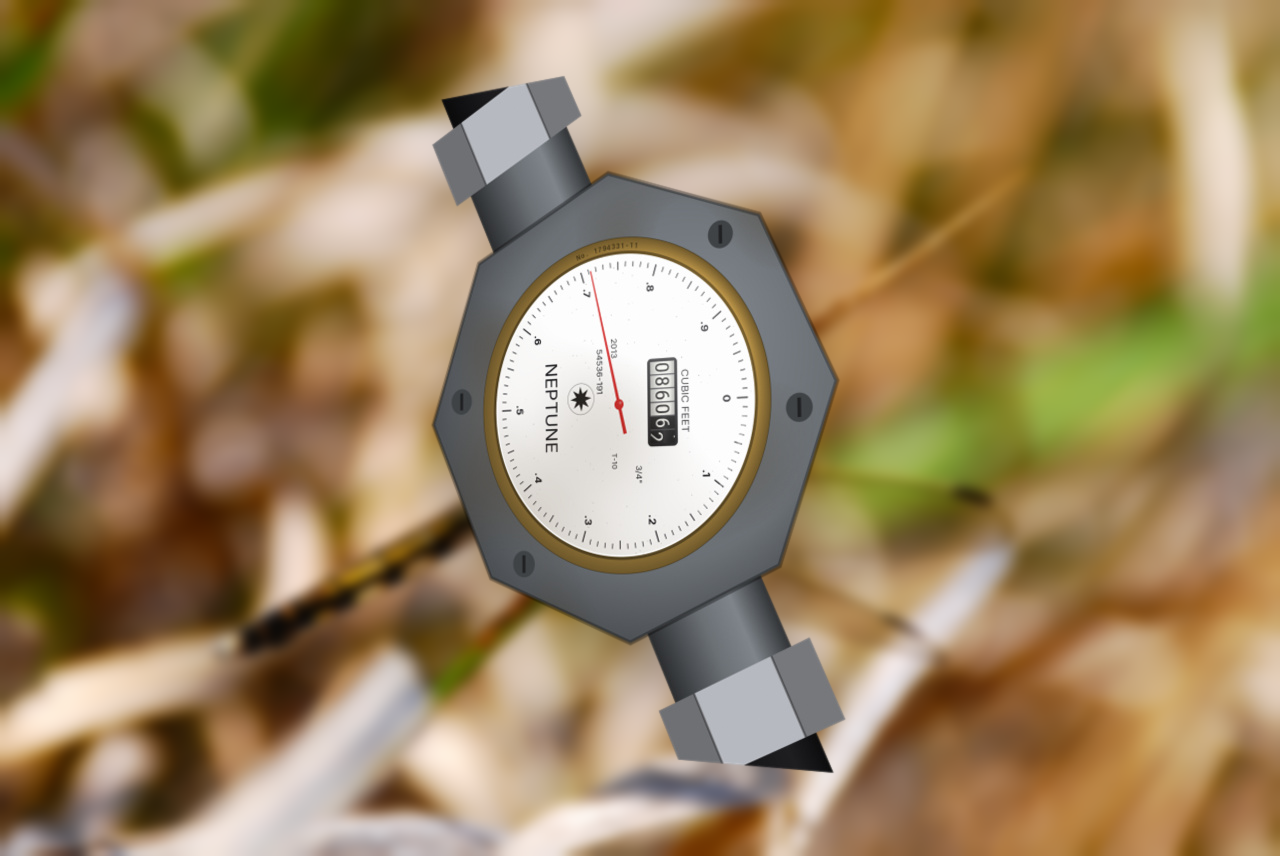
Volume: 86061.71 ft³
